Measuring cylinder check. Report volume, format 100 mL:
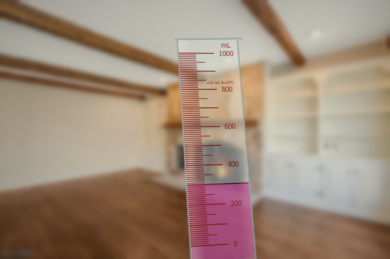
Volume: 300 mL
